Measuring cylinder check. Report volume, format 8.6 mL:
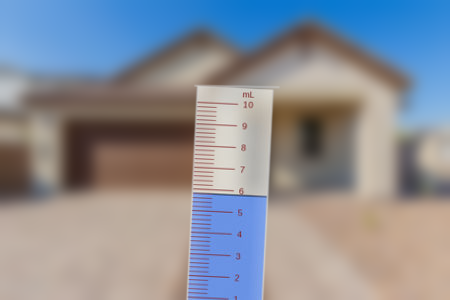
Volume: 5.8 mL
